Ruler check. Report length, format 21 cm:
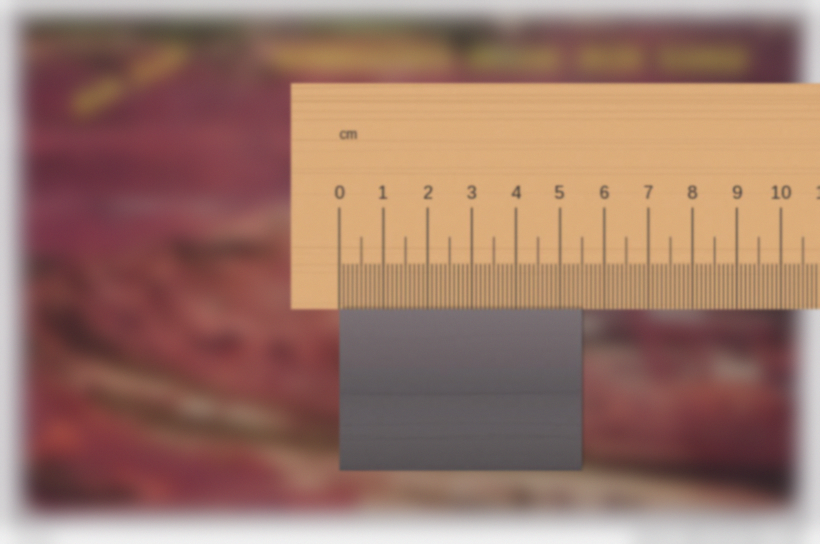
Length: 5.5 cm
